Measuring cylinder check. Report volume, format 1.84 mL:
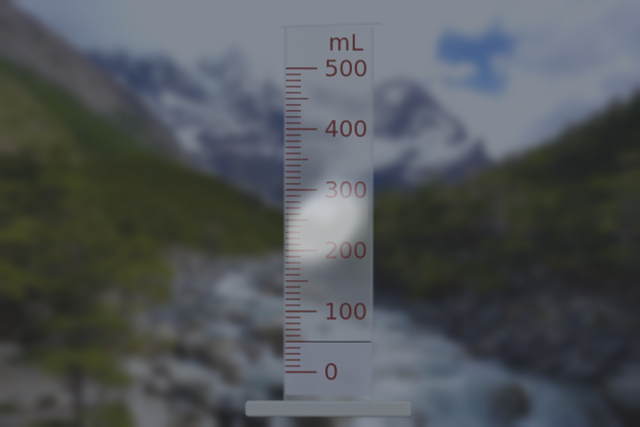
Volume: 50 mL
